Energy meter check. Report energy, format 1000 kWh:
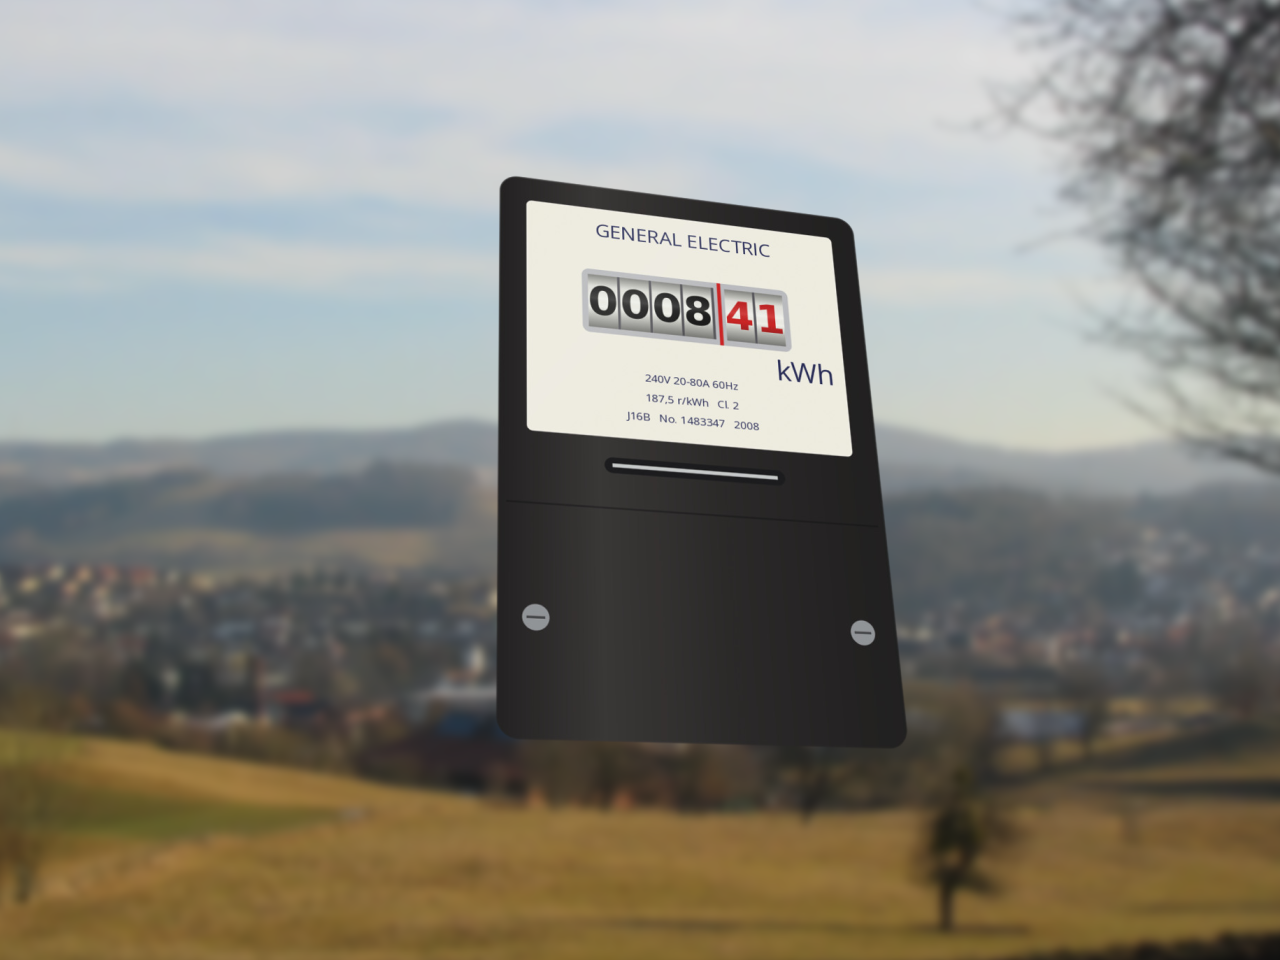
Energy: 8.41 kWh
